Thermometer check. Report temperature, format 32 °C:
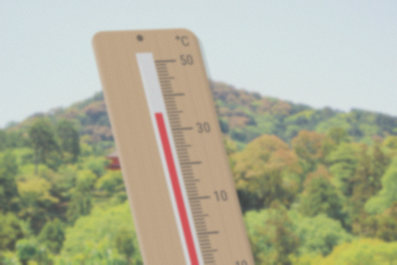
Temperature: 35 °C
